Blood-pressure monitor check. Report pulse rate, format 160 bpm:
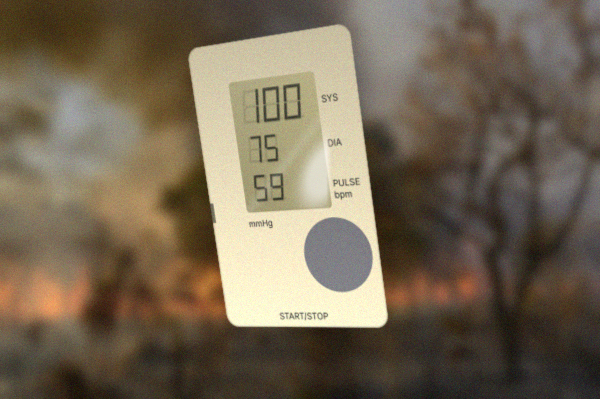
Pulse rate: 59 bpm
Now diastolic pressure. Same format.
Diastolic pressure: 75 mmHg
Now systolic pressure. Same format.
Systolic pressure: 100 mmHg
